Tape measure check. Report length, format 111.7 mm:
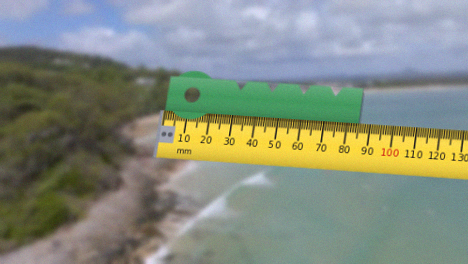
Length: 85 mm
